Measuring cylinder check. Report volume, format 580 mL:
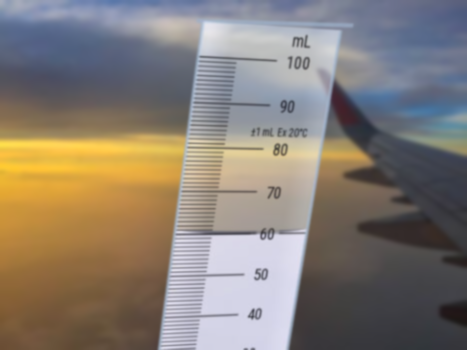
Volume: 60 mL
